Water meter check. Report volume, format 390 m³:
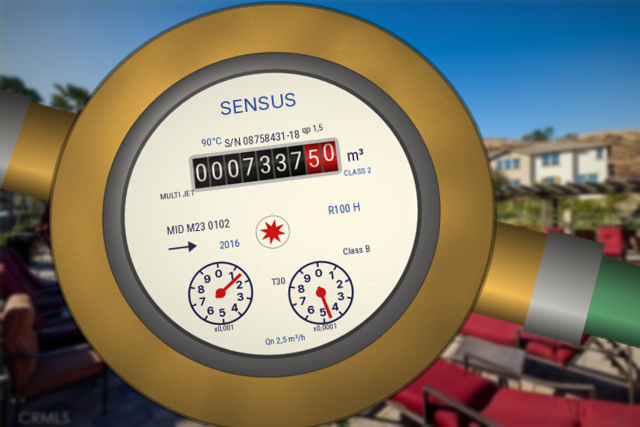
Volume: 7337.5014 m³
